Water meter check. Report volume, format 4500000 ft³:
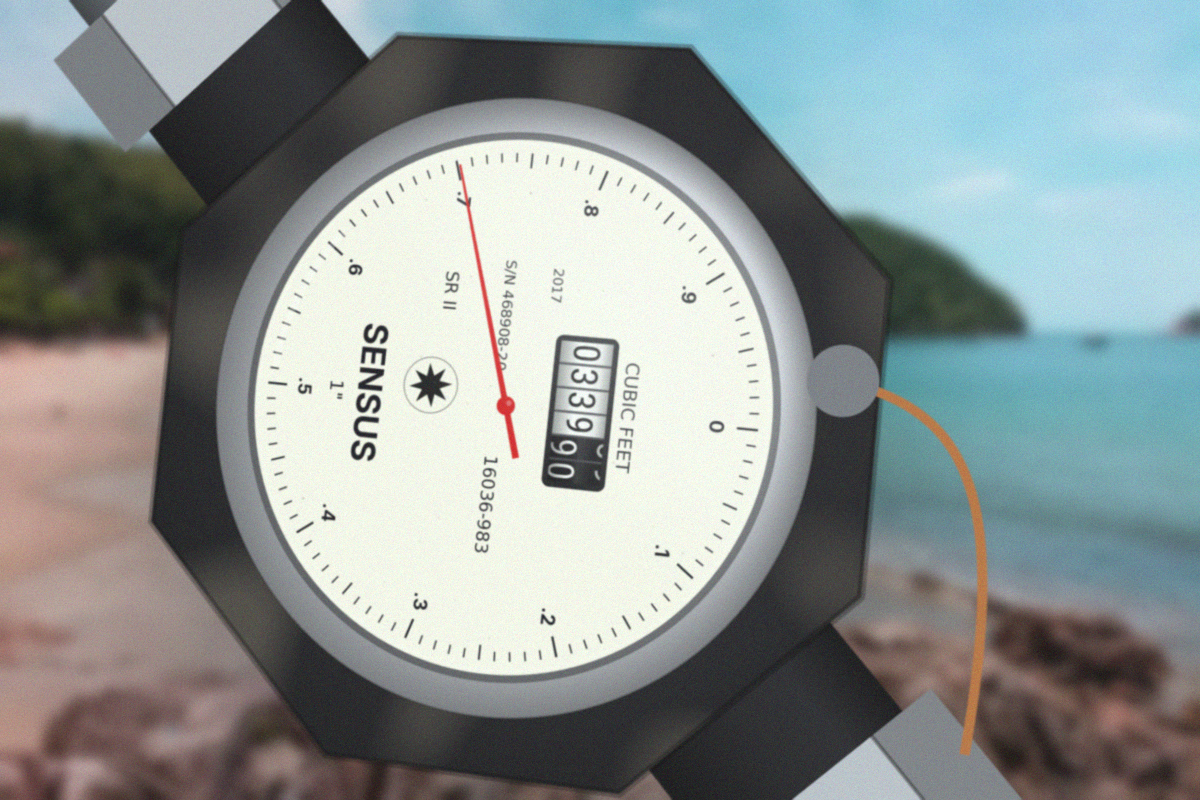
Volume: 33989.70 ft³
